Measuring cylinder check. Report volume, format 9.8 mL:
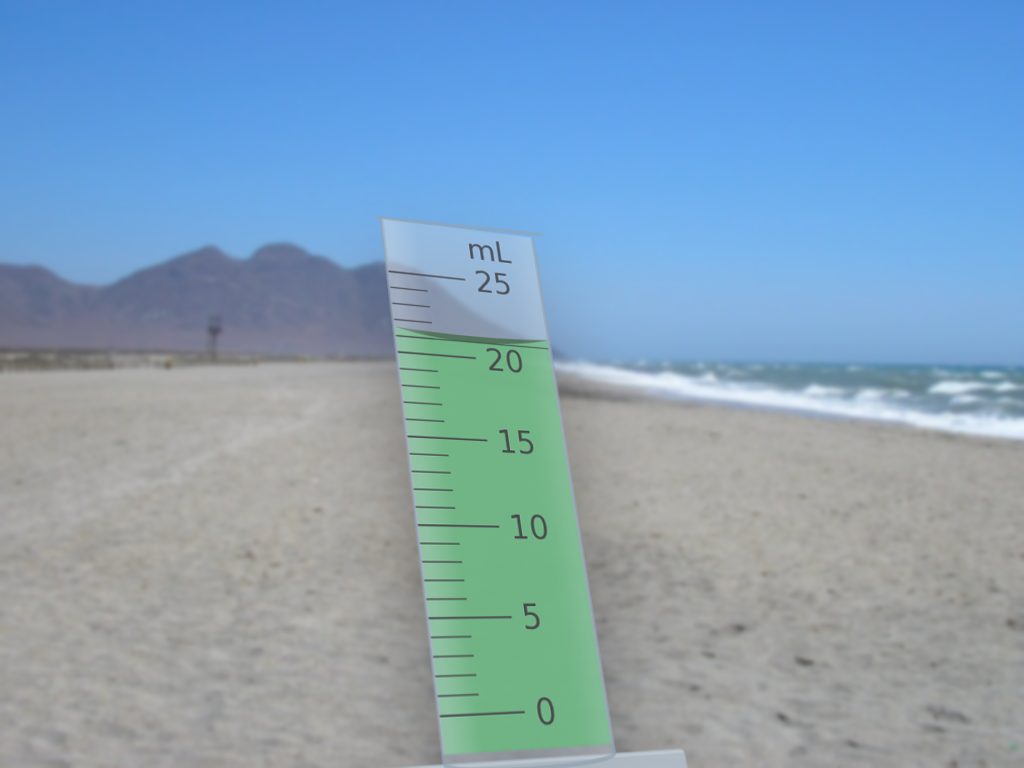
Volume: 21 mL
